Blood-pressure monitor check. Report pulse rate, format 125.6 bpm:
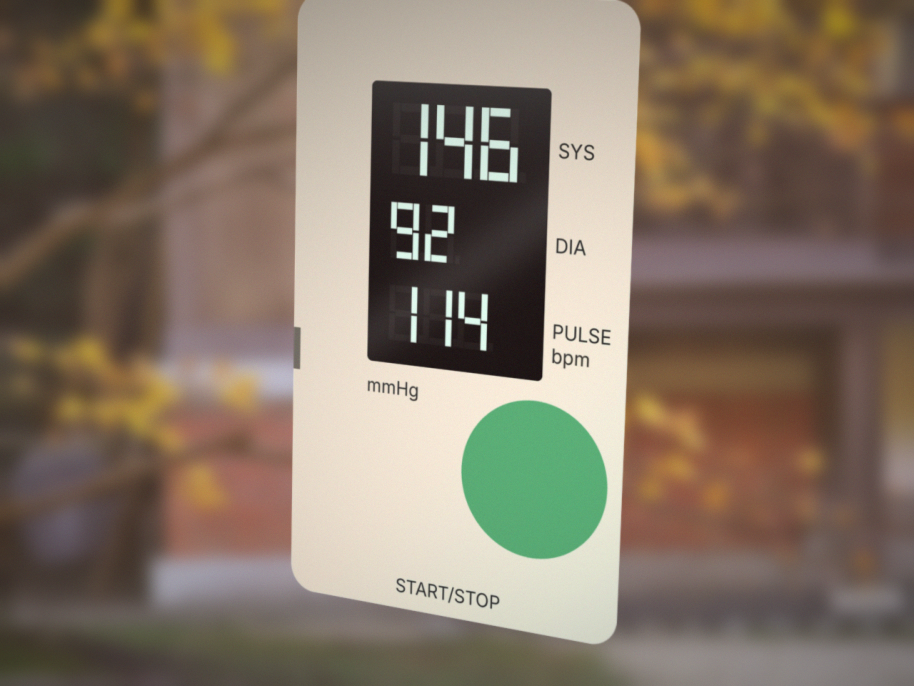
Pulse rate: 114 bpm
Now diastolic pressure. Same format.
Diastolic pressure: 92 mmHg
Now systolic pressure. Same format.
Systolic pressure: 146 mmHg
